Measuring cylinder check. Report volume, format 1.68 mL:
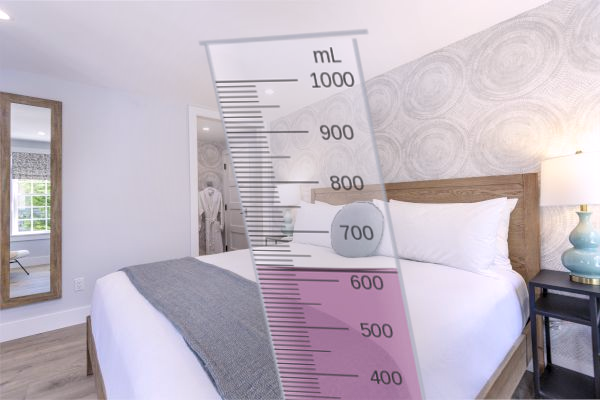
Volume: 620 mL
